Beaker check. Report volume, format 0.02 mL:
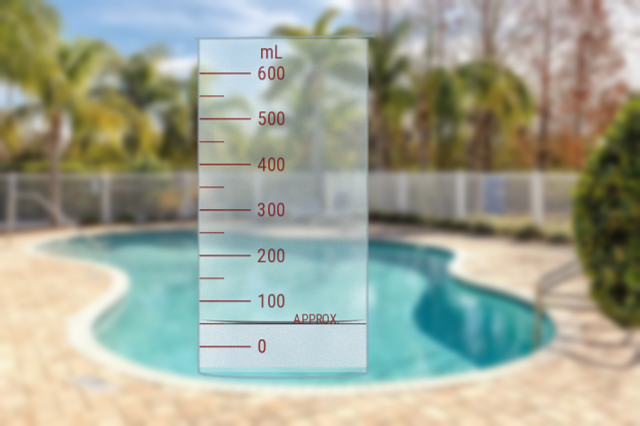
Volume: 50 mL
